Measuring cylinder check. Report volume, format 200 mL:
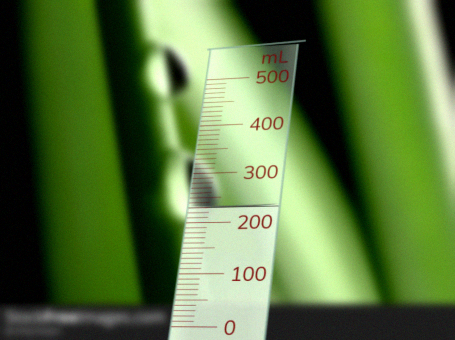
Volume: 230 mL
